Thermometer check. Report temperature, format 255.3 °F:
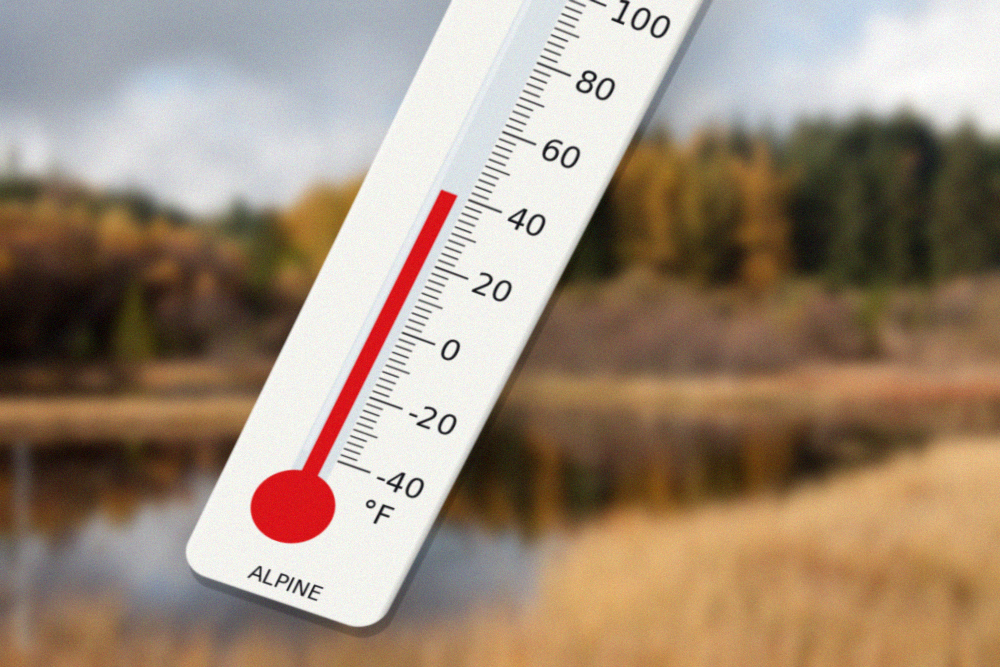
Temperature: 40 °F
